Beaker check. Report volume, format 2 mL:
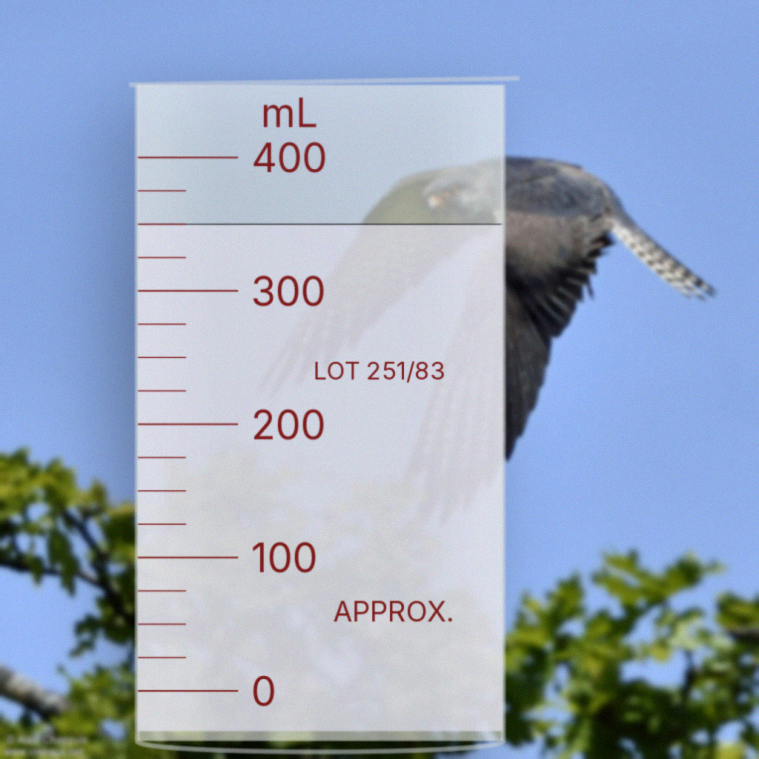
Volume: 350 mL
